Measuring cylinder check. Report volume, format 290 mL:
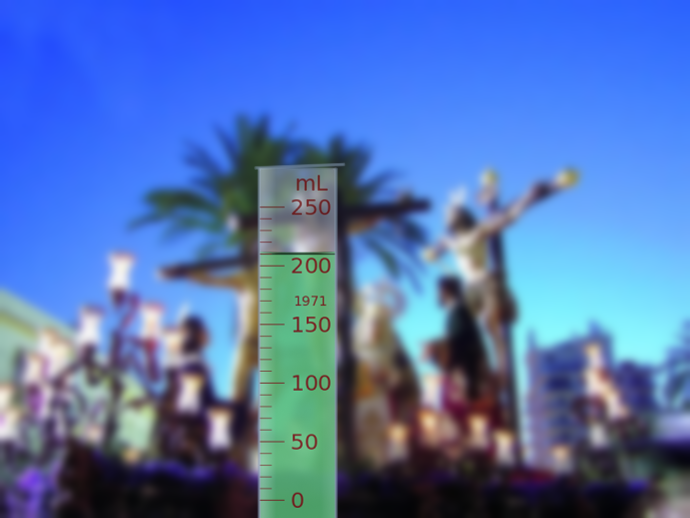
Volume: 210 mL
